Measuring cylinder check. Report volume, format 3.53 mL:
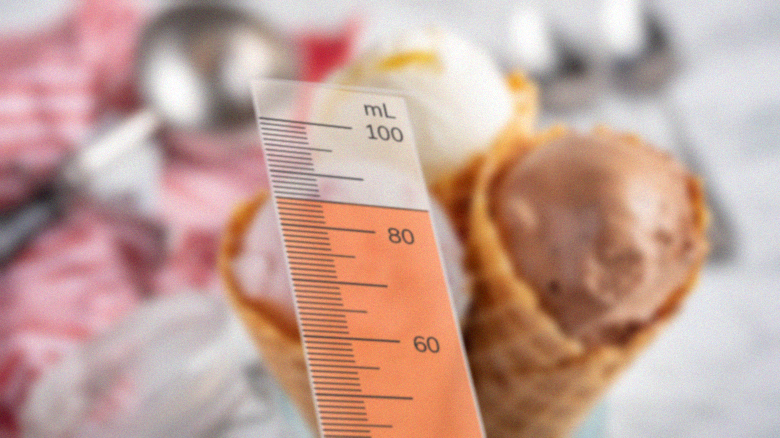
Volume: 85 mL
